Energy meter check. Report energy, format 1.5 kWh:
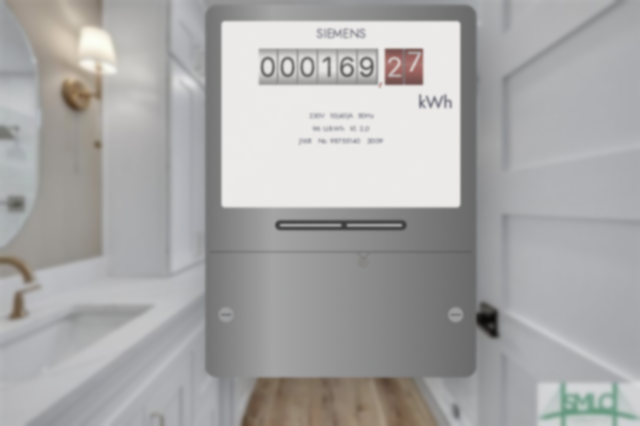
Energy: 169.27 kWh
